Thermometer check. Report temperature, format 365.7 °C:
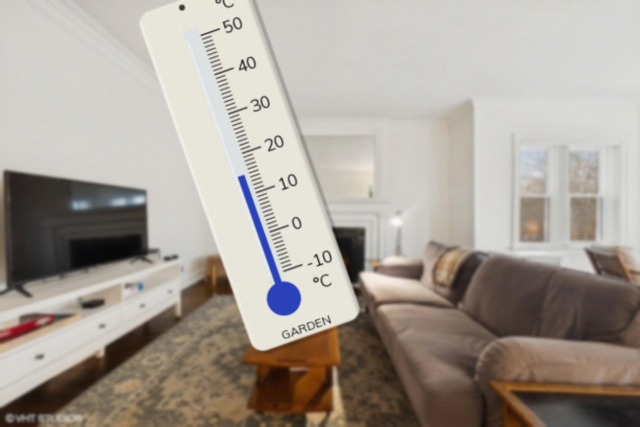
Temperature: 15 °C
